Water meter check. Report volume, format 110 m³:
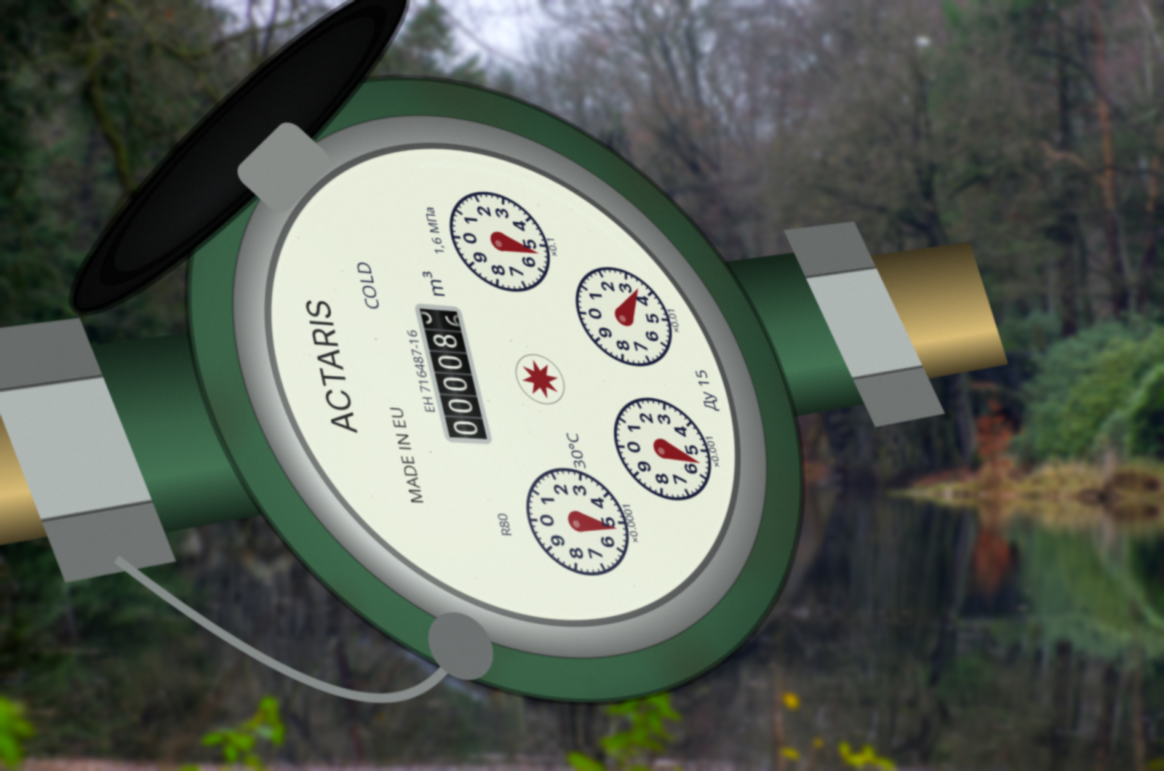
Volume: 85.5355 m³
